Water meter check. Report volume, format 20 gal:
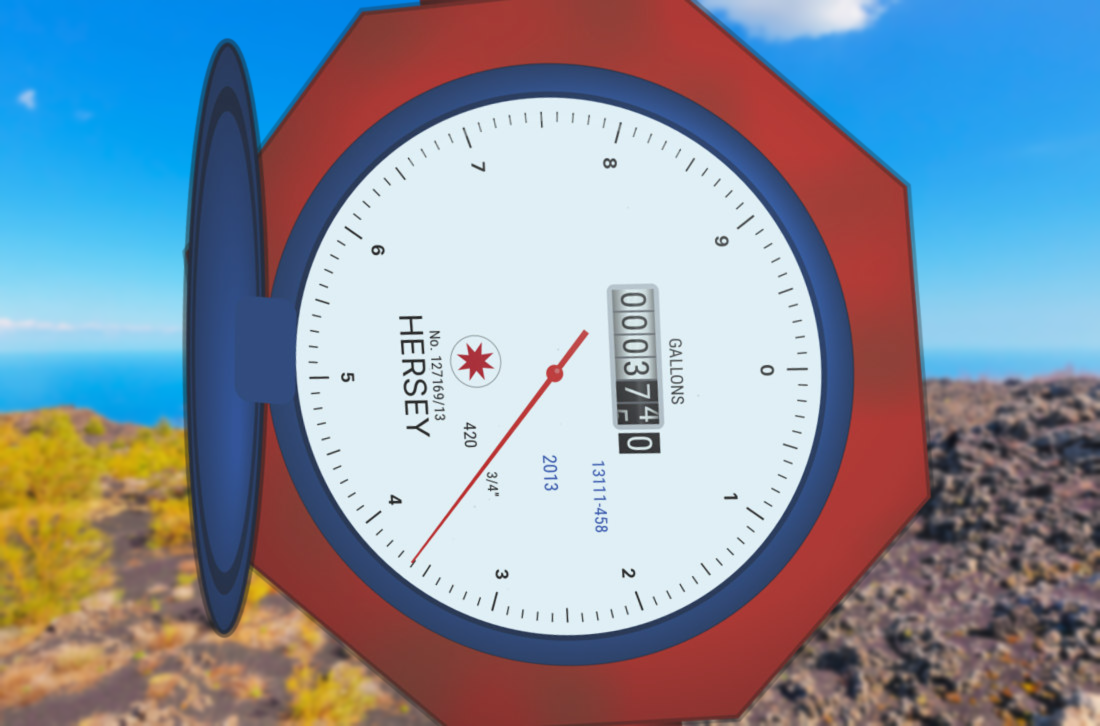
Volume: 3743.6 gal
